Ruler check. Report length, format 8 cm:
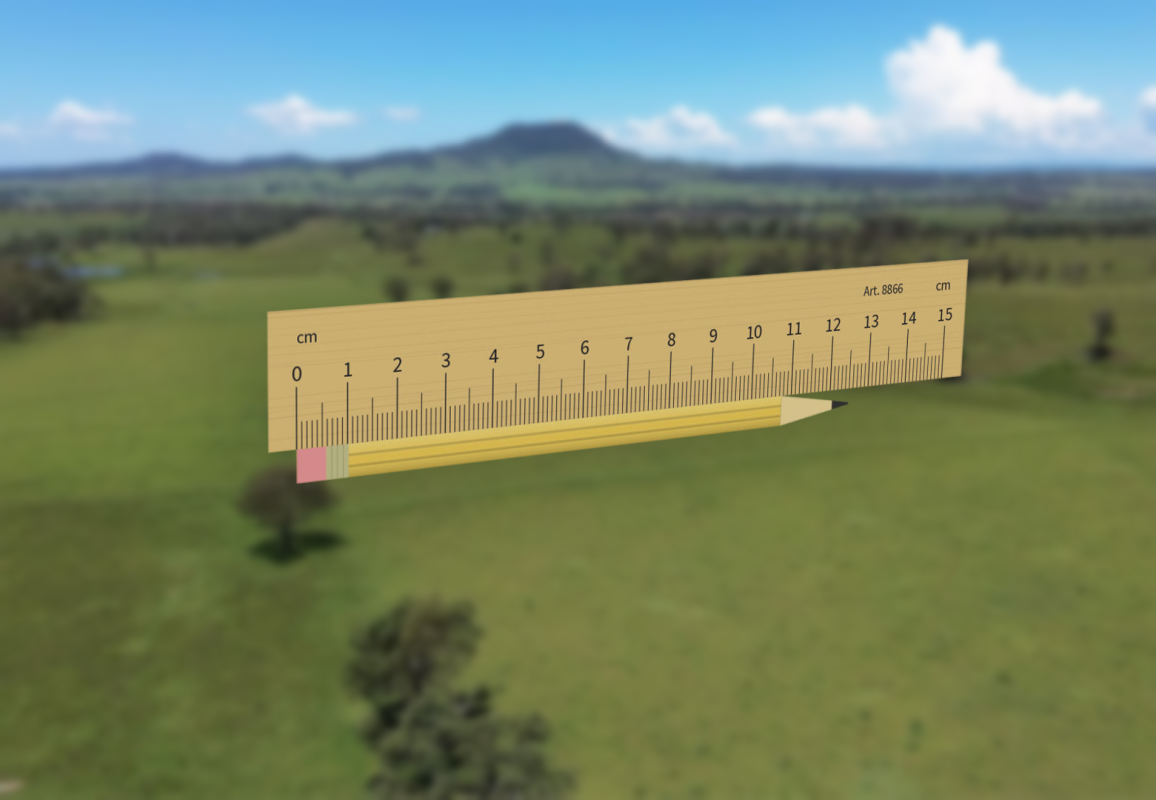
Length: 12.5 cm
